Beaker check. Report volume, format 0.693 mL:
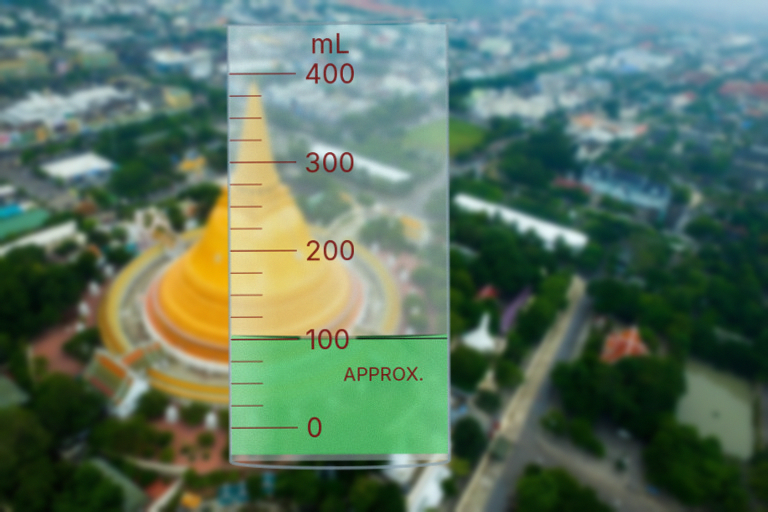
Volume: 100 mL
